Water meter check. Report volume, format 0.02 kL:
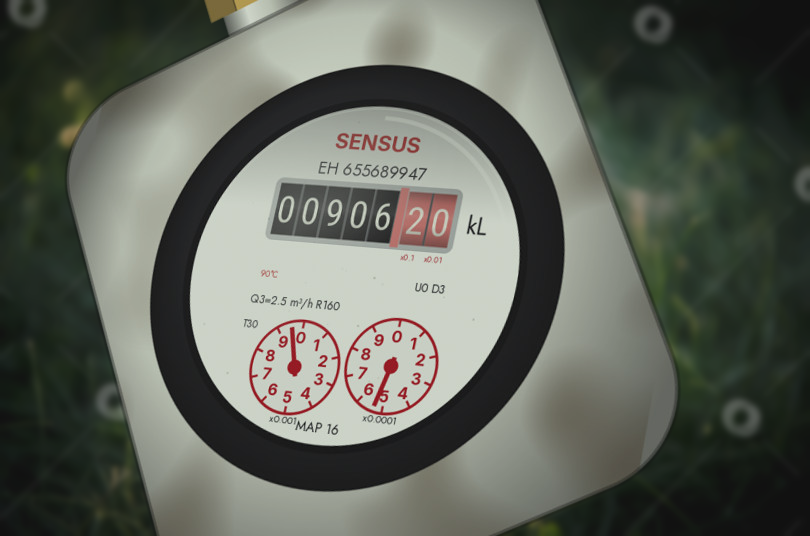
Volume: 906.1995 kL
